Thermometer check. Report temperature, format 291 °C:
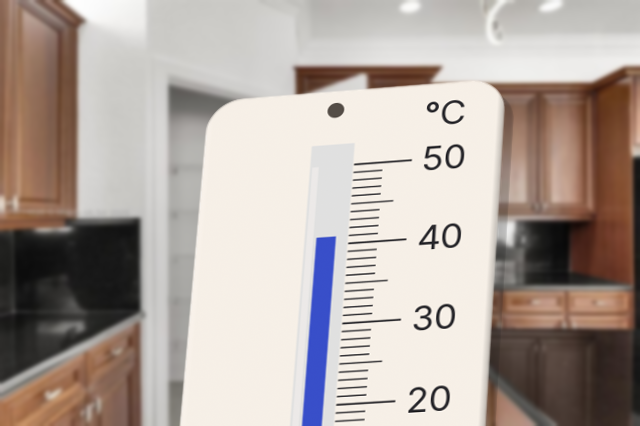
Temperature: 41 °C
